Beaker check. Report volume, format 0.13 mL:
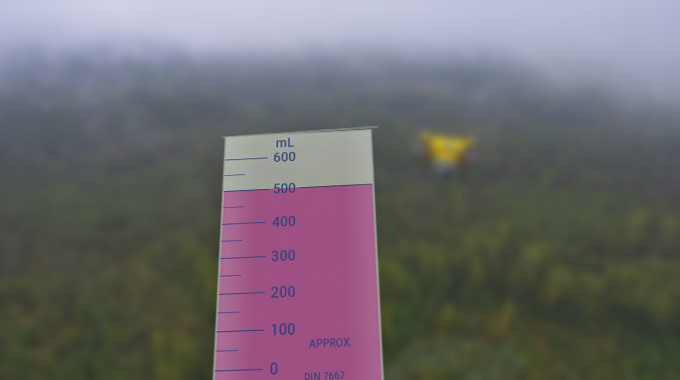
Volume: 500 mL
